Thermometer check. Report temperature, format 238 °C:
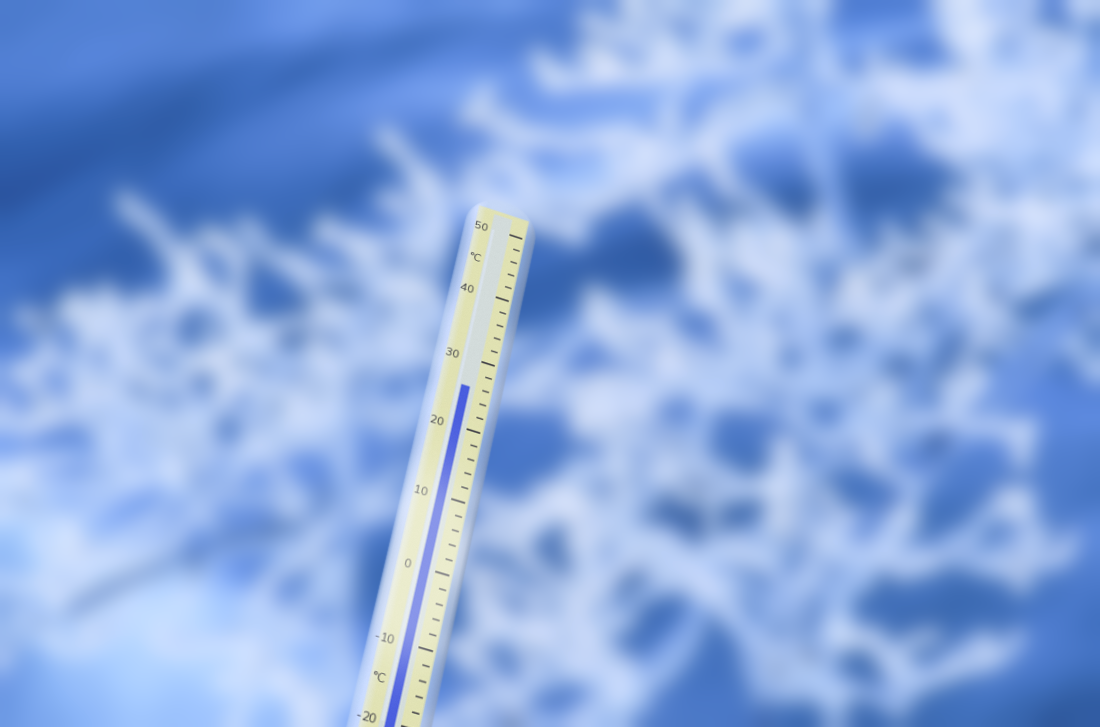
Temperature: 26 °C
